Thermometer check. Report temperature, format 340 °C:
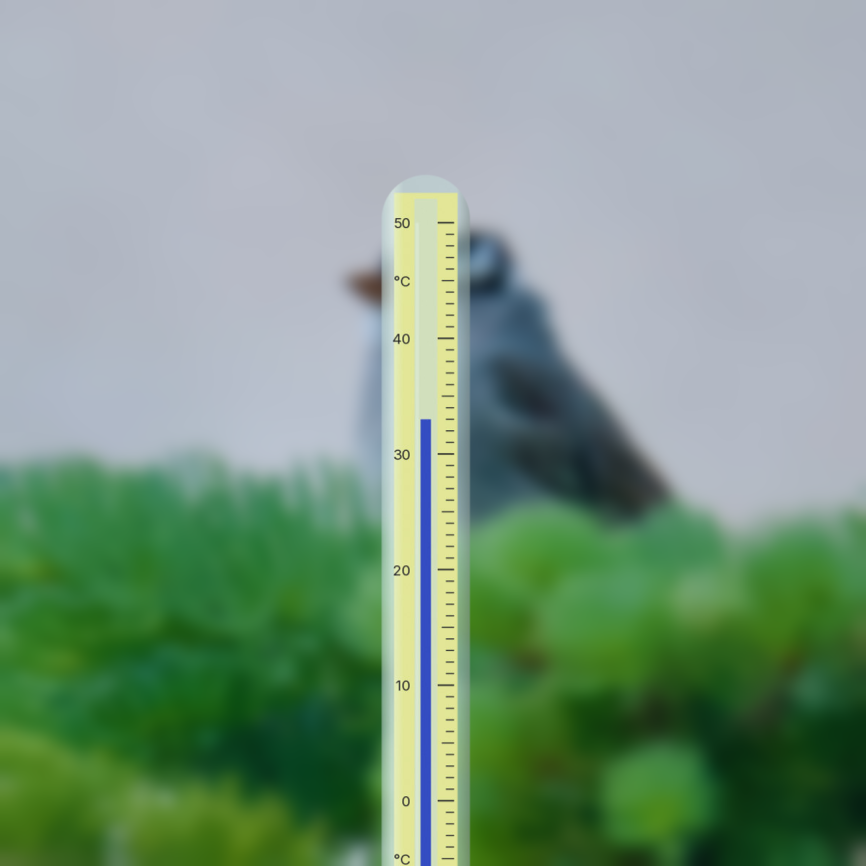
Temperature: 33 °C
